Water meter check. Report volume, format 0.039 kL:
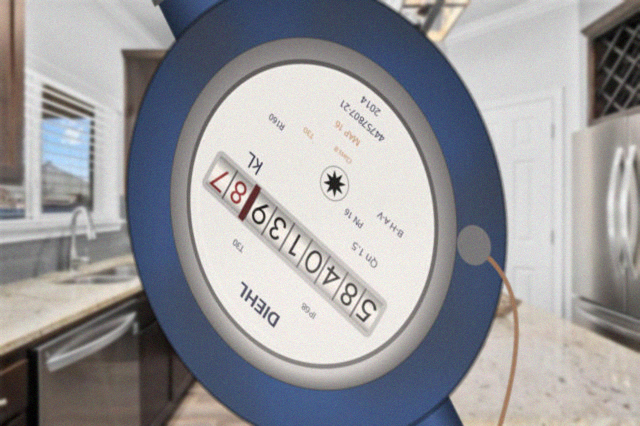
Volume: 5840139.87 kL
